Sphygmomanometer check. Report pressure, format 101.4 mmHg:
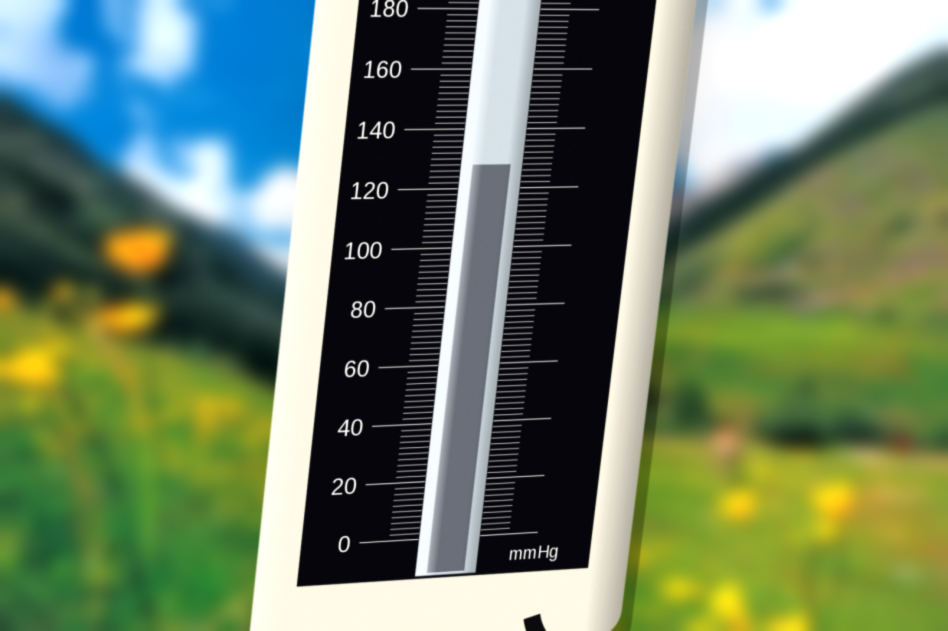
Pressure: 128 mmHg
